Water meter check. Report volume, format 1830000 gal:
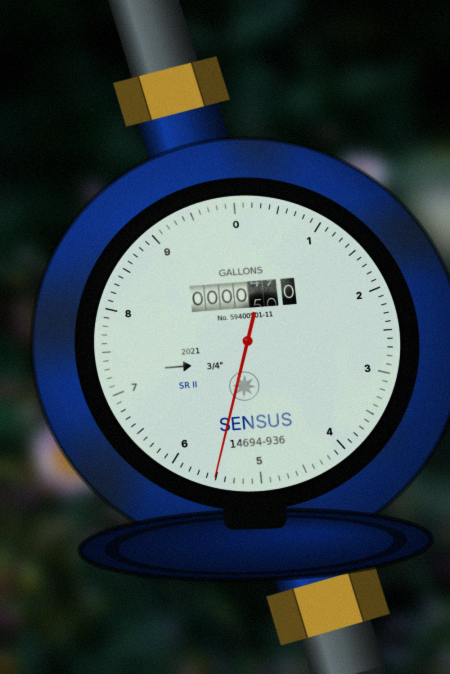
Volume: 495.5 gal
